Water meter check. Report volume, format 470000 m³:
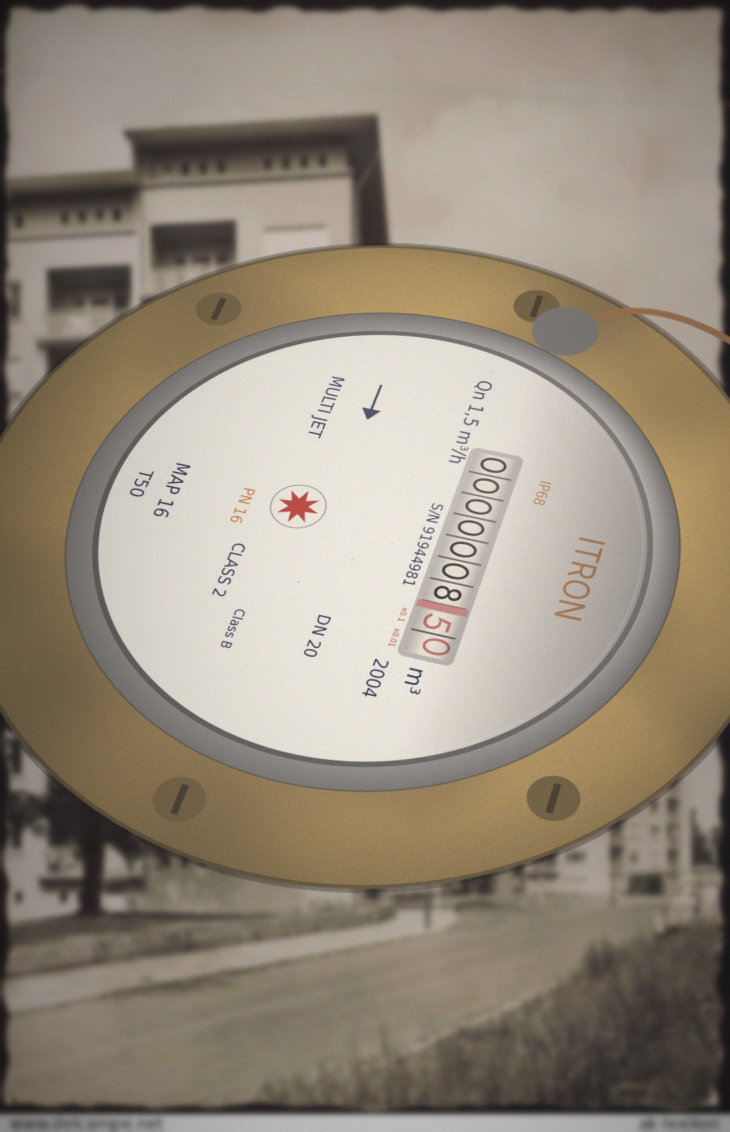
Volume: 8.50 m³
